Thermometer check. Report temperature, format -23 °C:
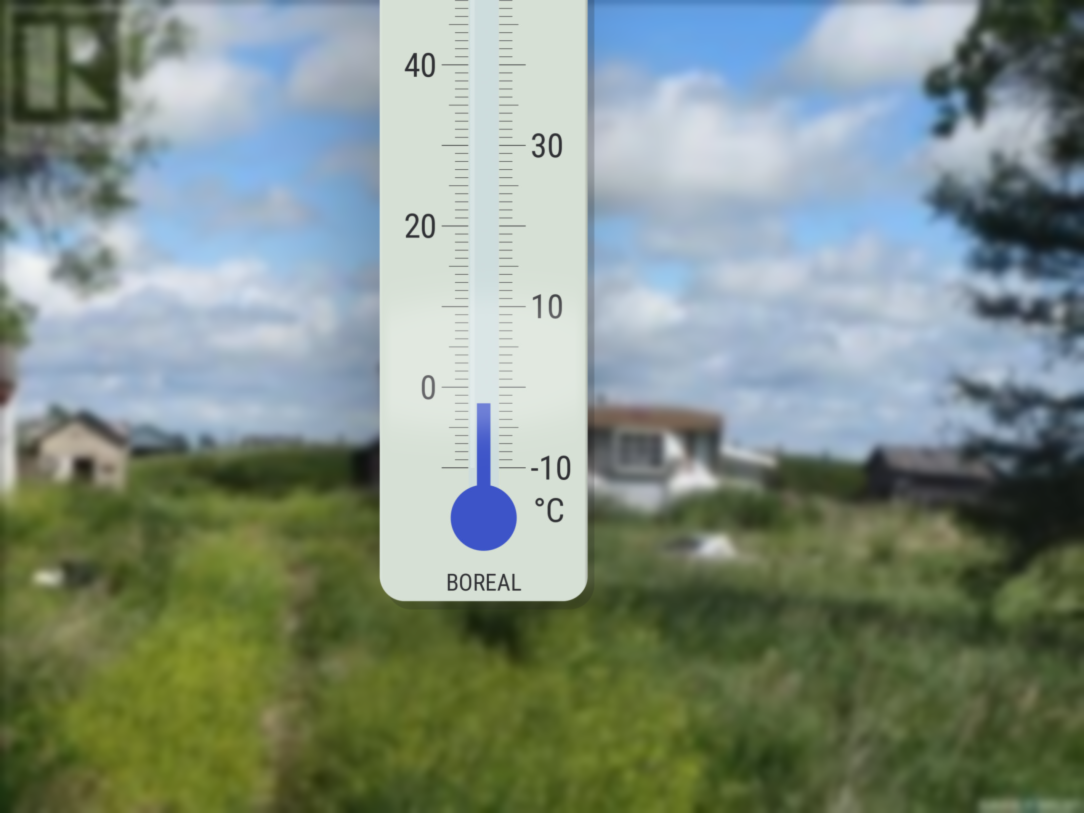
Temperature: -2 °C
